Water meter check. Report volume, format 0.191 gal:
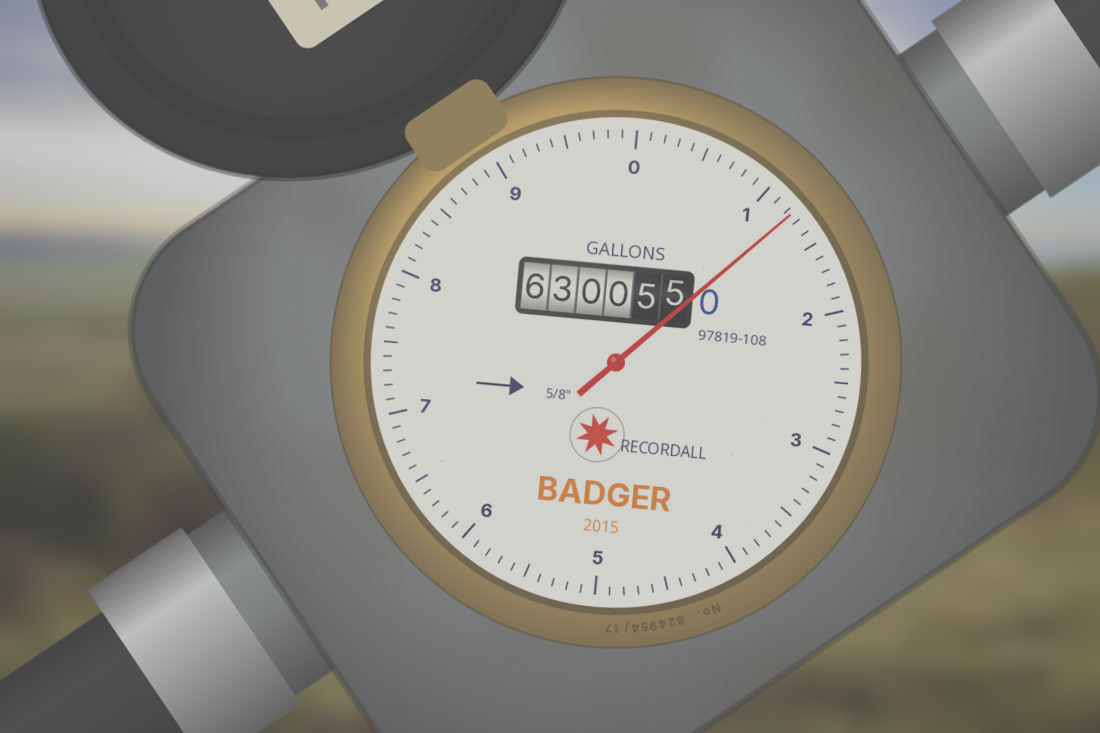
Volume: 6300551.2 gal
